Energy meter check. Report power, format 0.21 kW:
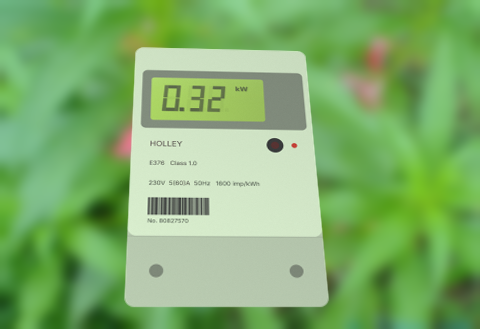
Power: 0.32 kW
